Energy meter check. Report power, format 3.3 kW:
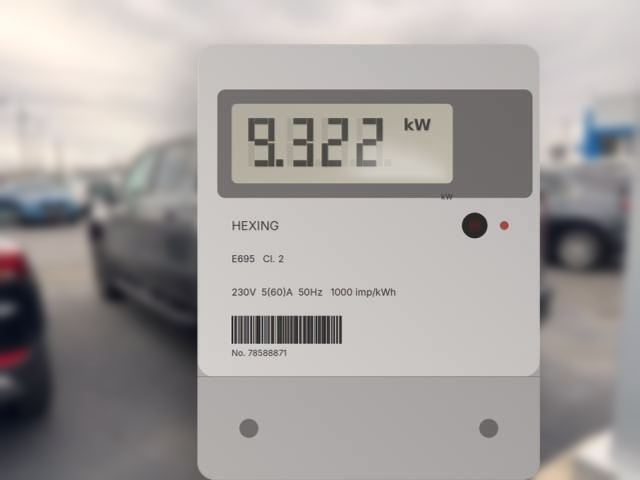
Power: 9.322 kW
